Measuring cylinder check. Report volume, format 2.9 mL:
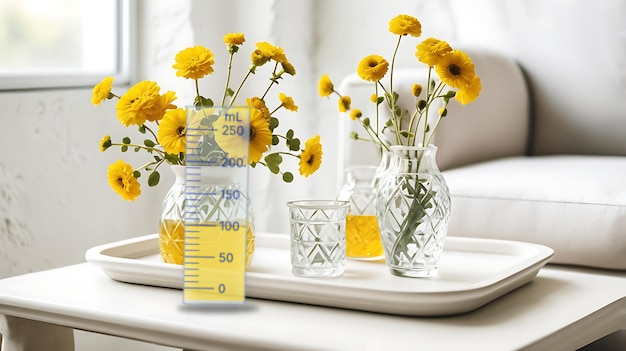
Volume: 100 mL
